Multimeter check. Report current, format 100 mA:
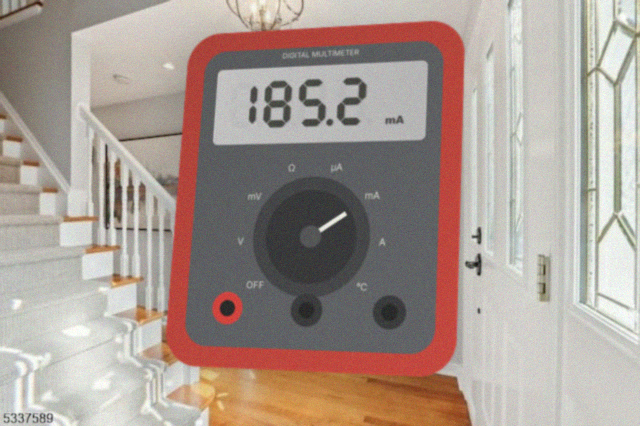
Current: 185.2 mA
